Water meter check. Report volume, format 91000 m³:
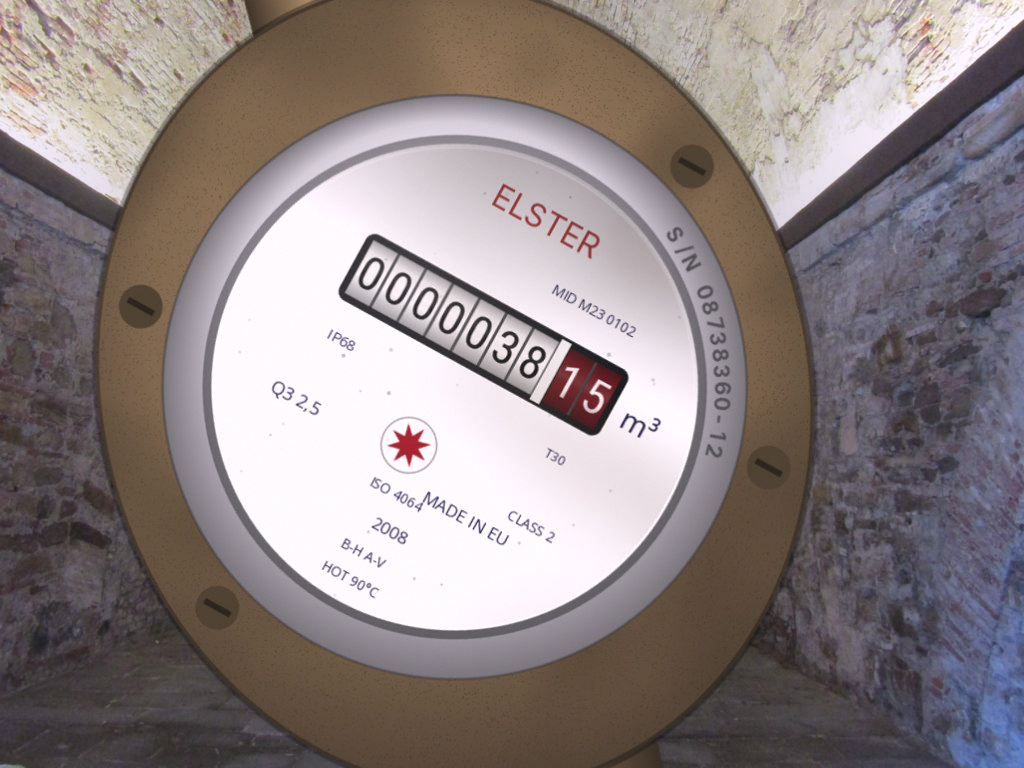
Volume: 38.15 m³
